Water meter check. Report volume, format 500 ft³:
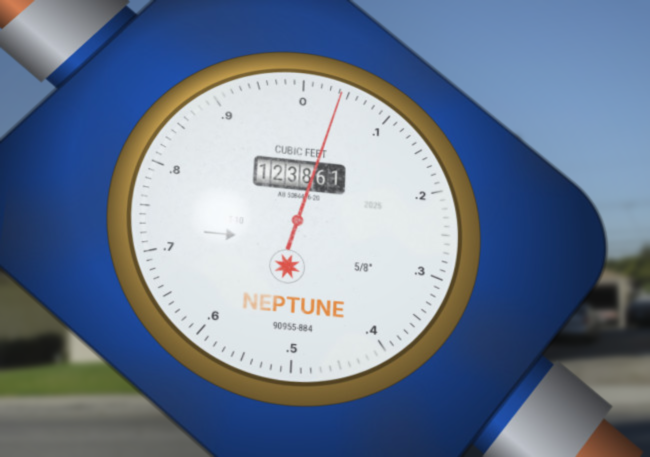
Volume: 123861.04 ft³
